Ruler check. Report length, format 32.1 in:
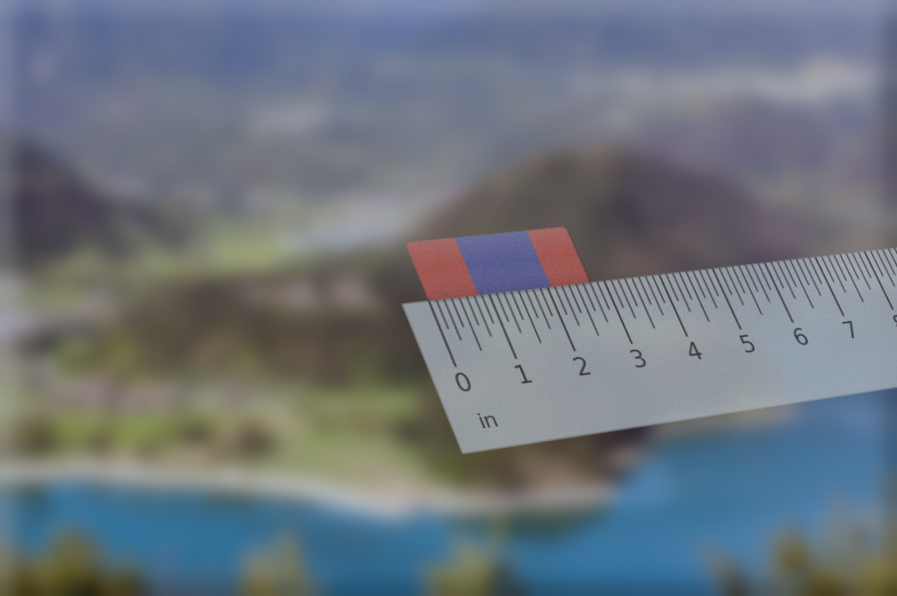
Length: 2.75 in
